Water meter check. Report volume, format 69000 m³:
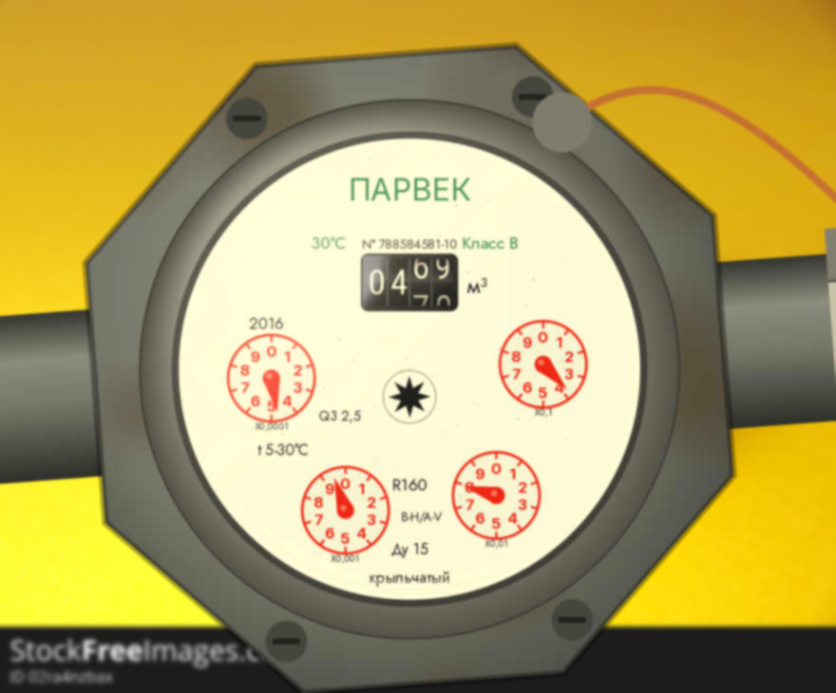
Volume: 469.3794 m³
